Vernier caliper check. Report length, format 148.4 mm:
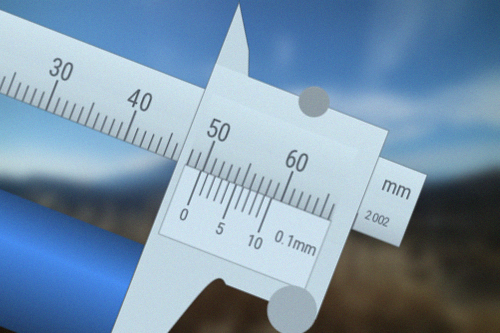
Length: 49.8 mm
